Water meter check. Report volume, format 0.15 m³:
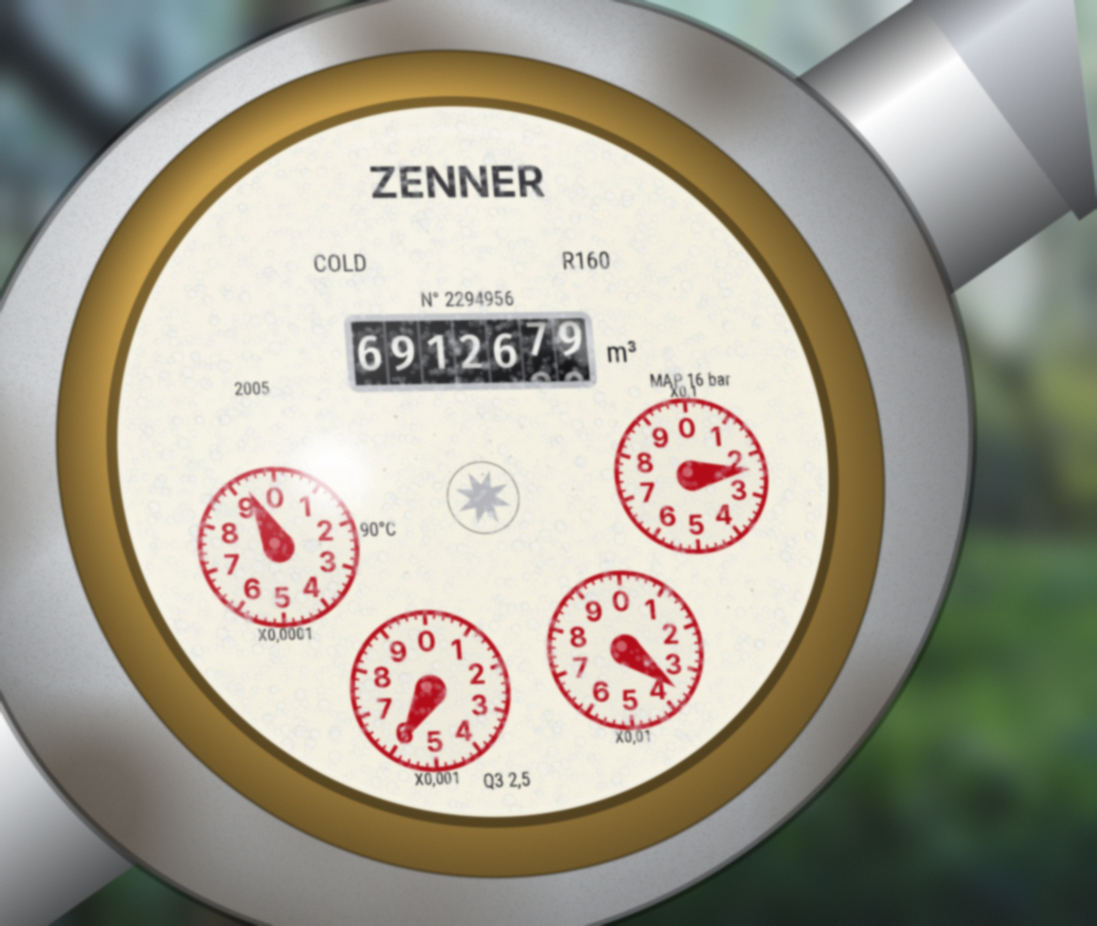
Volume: 6912679.2359 m³
